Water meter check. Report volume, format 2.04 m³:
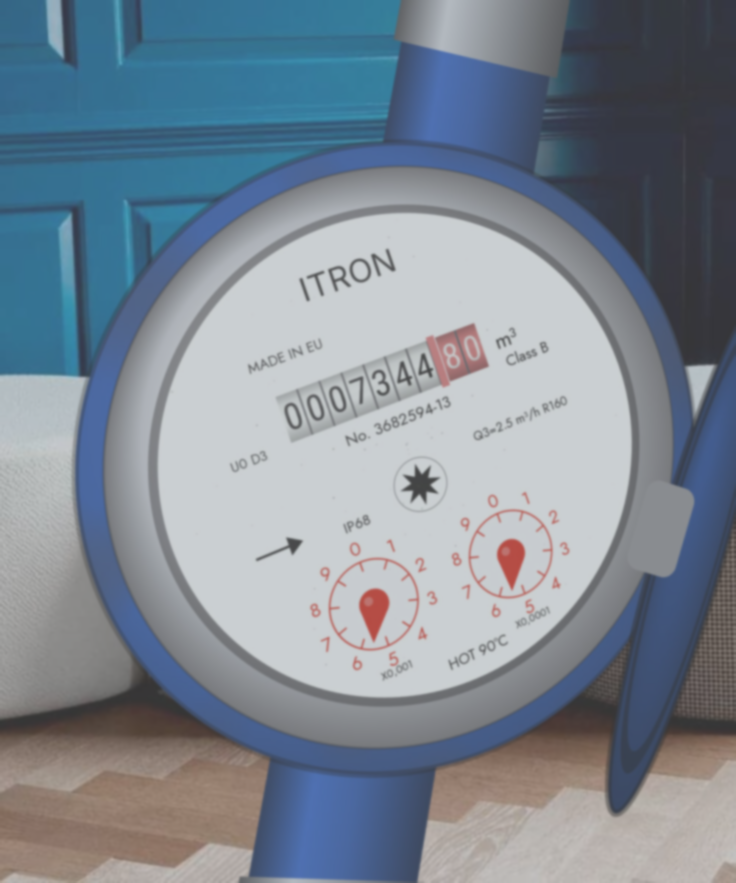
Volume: 7344.8055 m³
